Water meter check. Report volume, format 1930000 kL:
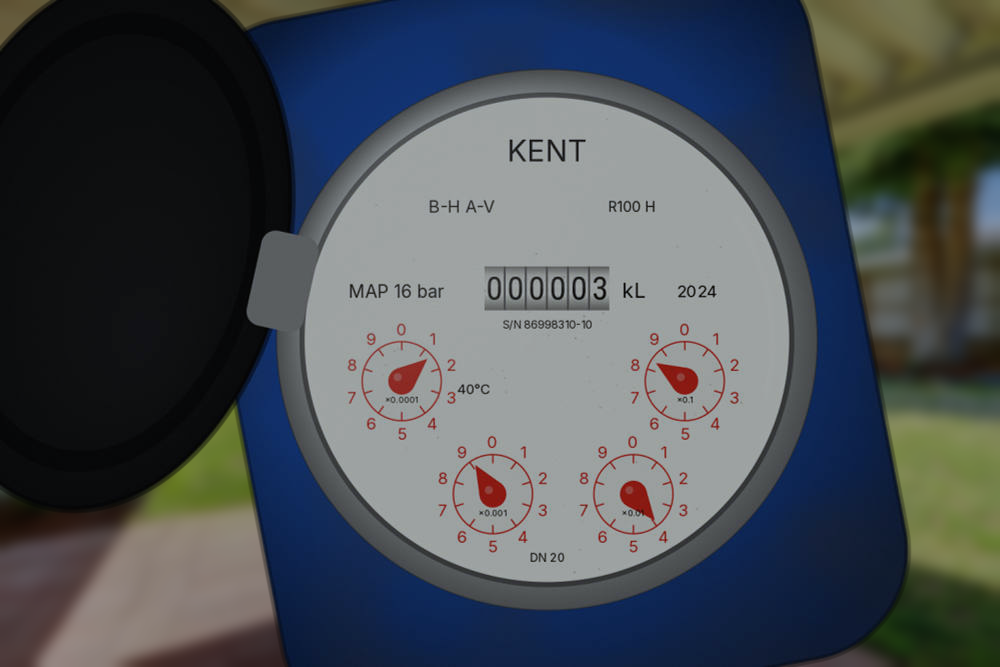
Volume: 3.8391 kL
